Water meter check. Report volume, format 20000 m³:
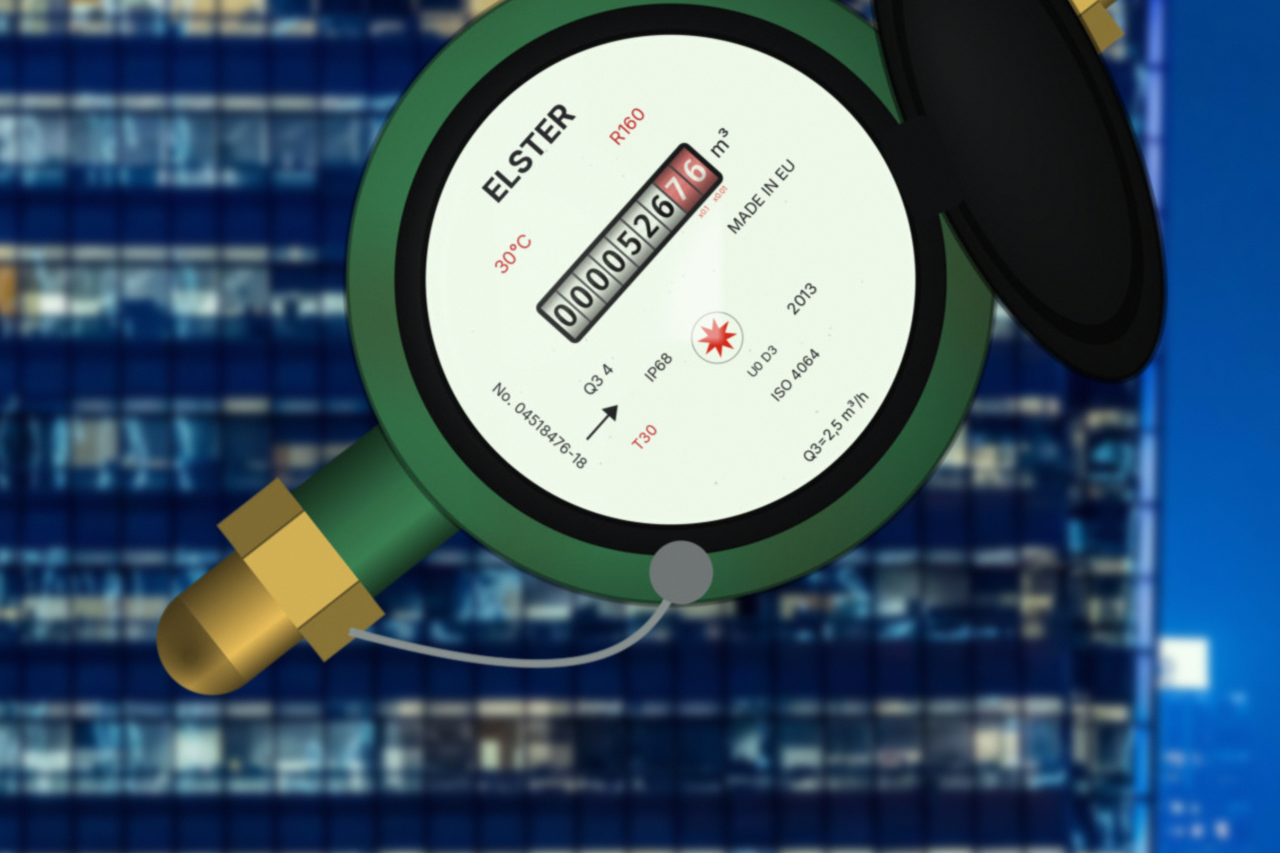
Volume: 526.76 m³
